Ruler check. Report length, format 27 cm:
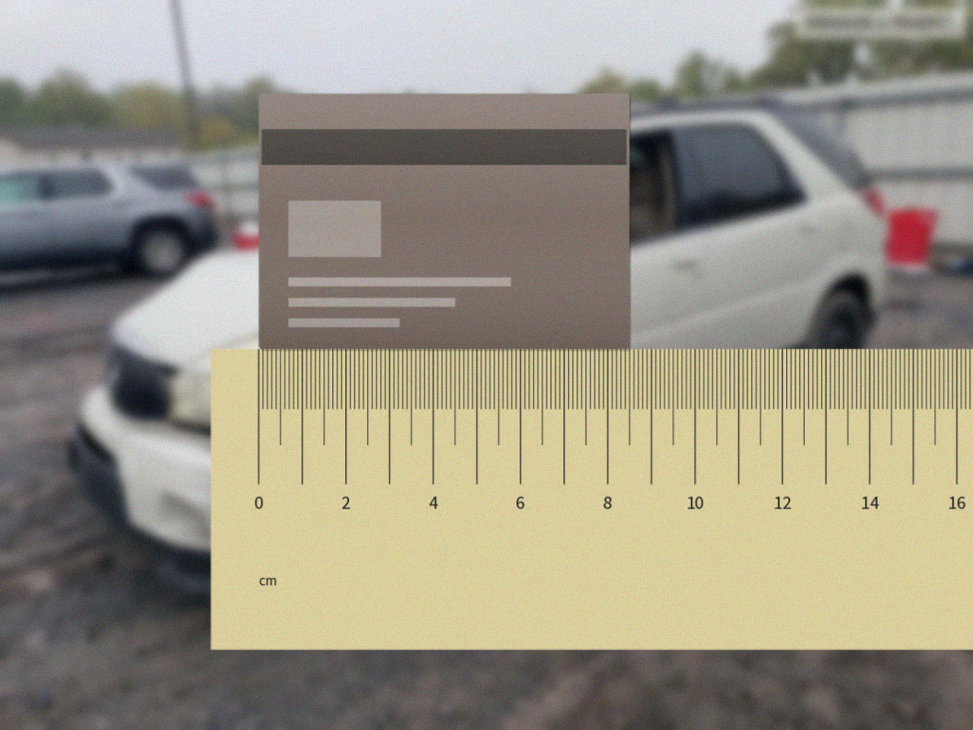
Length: 8.5 cm
